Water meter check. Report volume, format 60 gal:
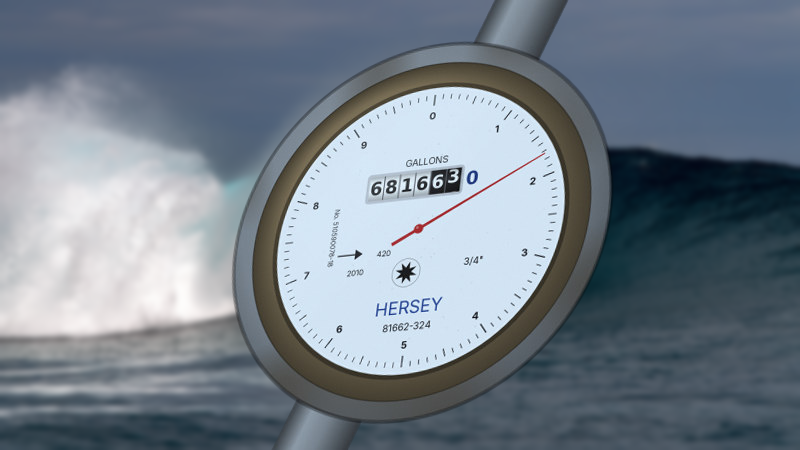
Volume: 6816631.7 gal
